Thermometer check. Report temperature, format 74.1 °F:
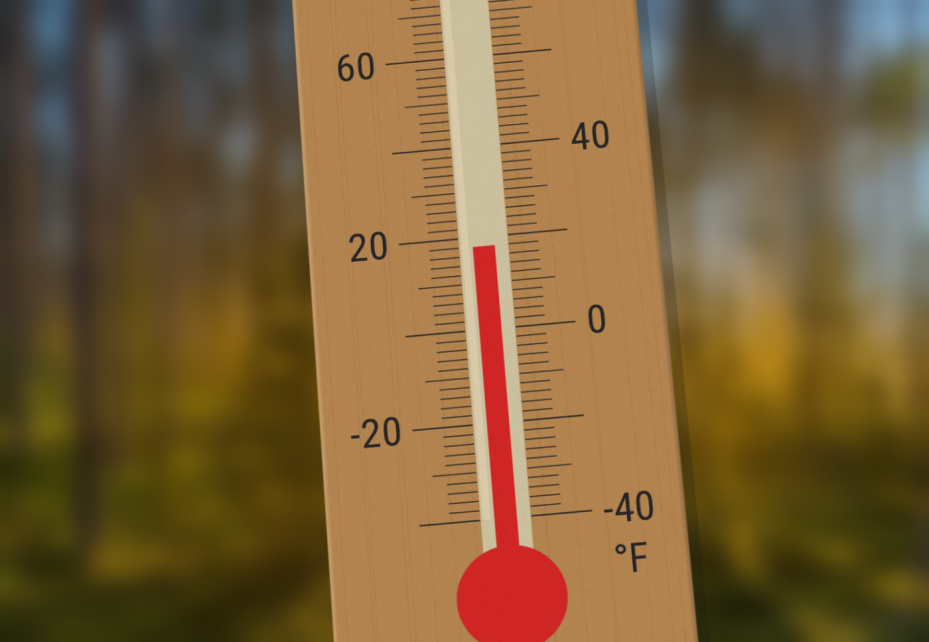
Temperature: 18 °F
